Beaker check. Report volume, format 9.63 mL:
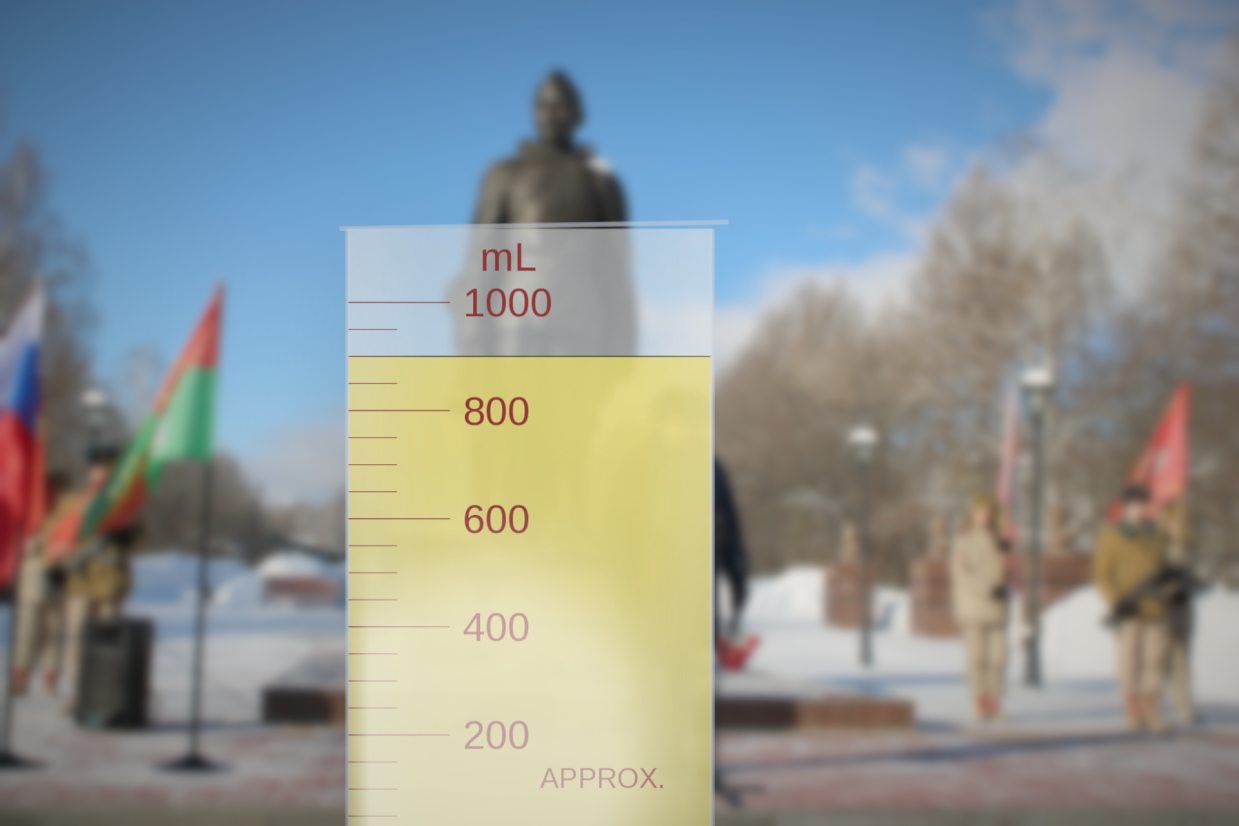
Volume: 900 mL
